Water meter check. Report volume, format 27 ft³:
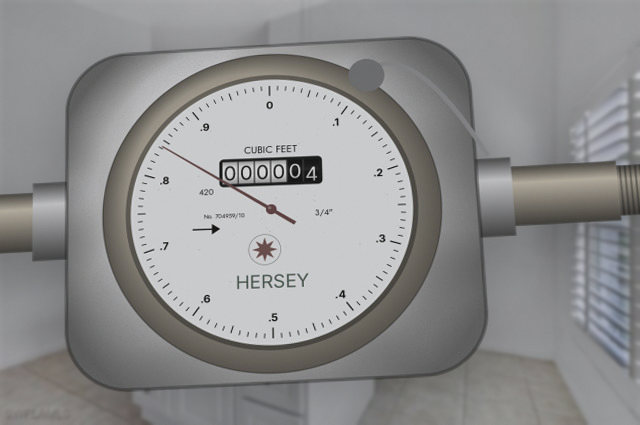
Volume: 3.84 ft³
